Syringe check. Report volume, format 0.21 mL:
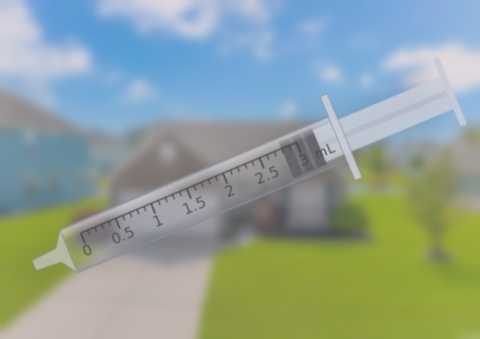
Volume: 2.8 mL
